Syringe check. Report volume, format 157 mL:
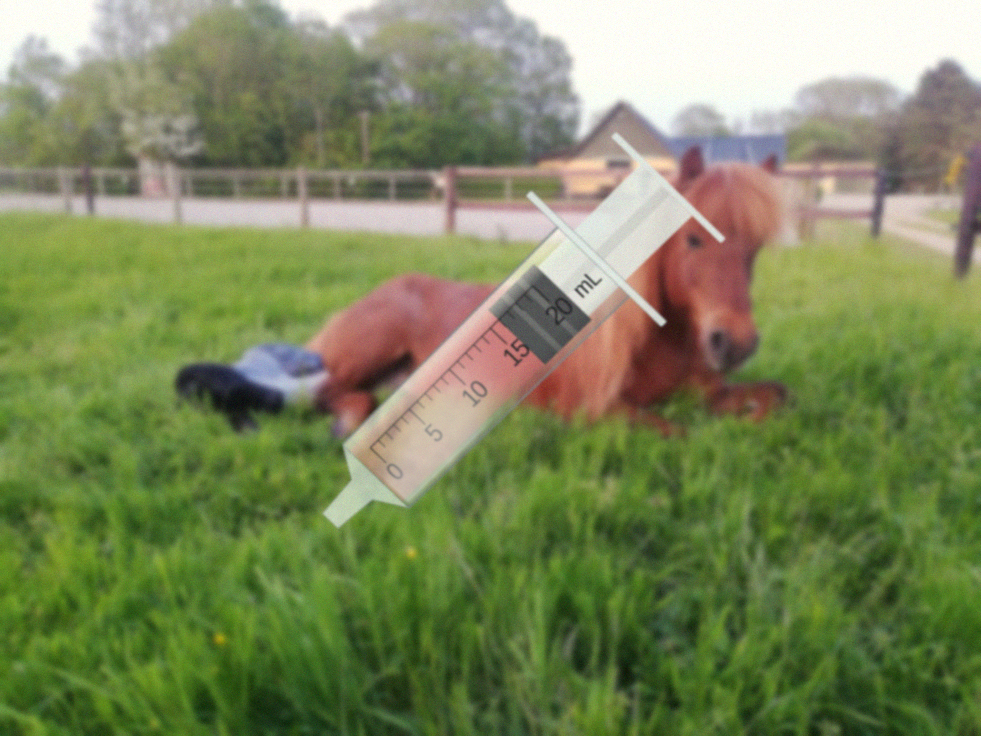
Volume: 16 mL
